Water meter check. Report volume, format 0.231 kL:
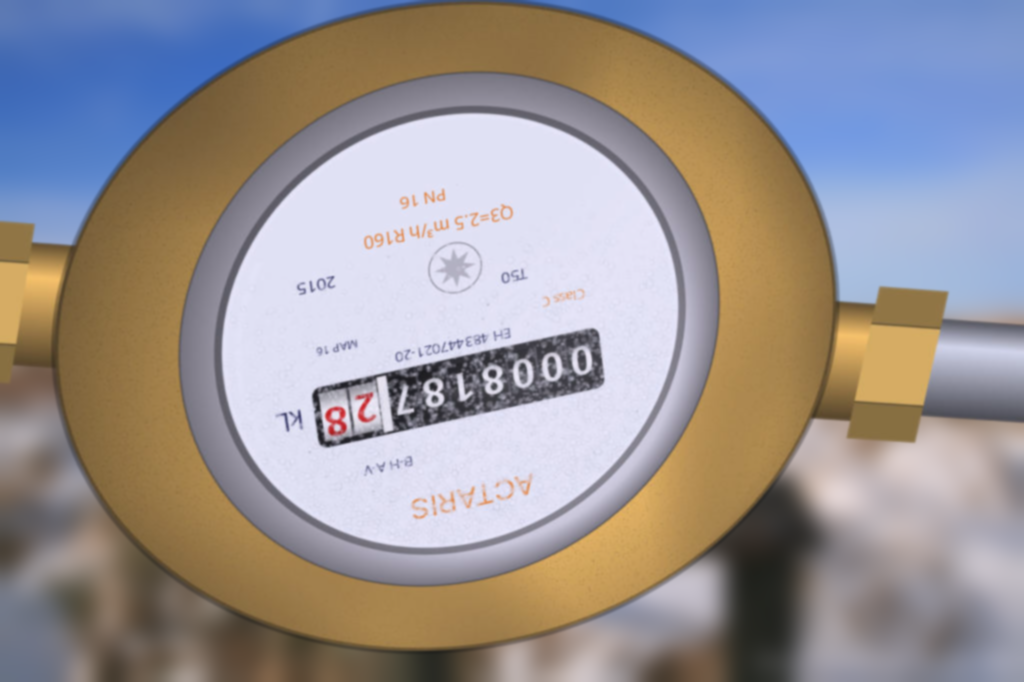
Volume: 8187.28 kL
